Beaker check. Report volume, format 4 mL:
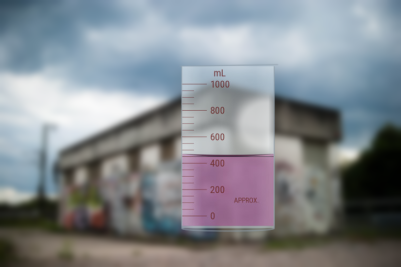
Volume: 450 mL
